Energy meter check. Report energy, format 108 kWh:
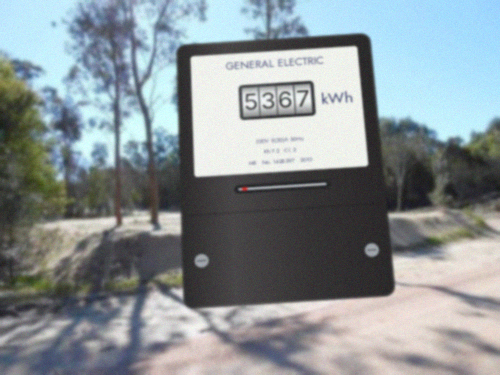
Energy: 5367 kWh
